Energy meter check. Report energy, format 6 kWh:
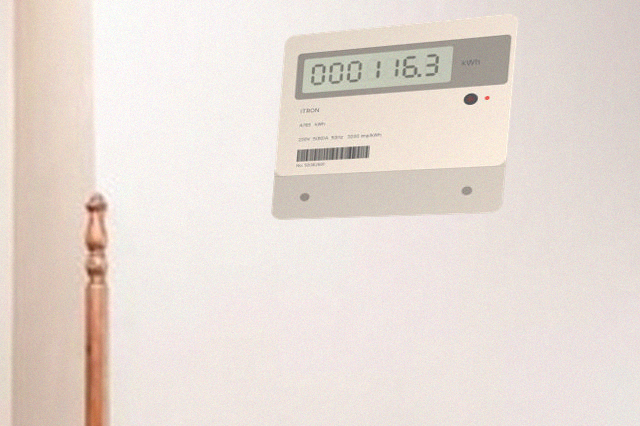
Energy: 116.3 kWh
